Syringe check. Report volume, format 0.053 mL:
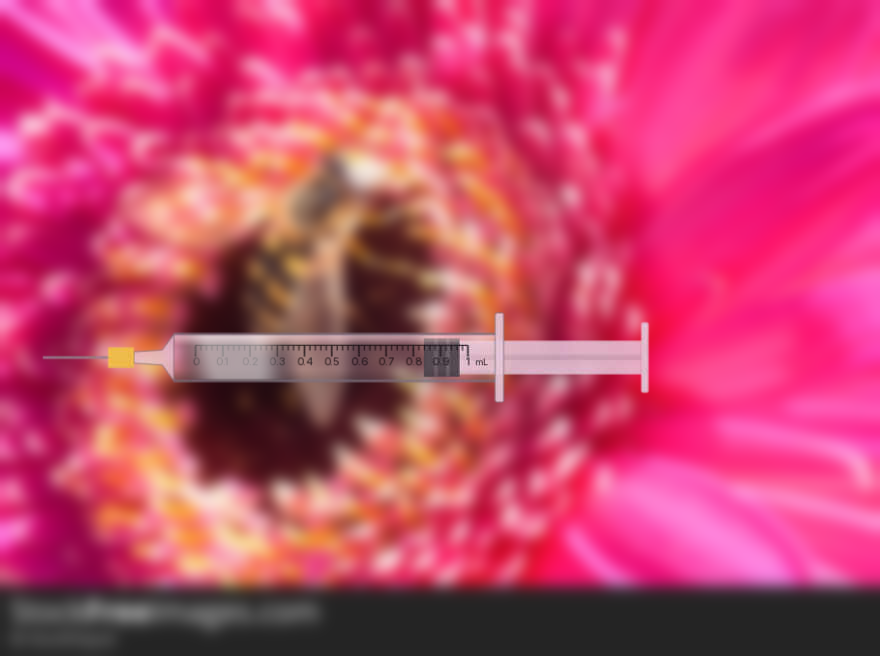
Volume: 0.84 mL
